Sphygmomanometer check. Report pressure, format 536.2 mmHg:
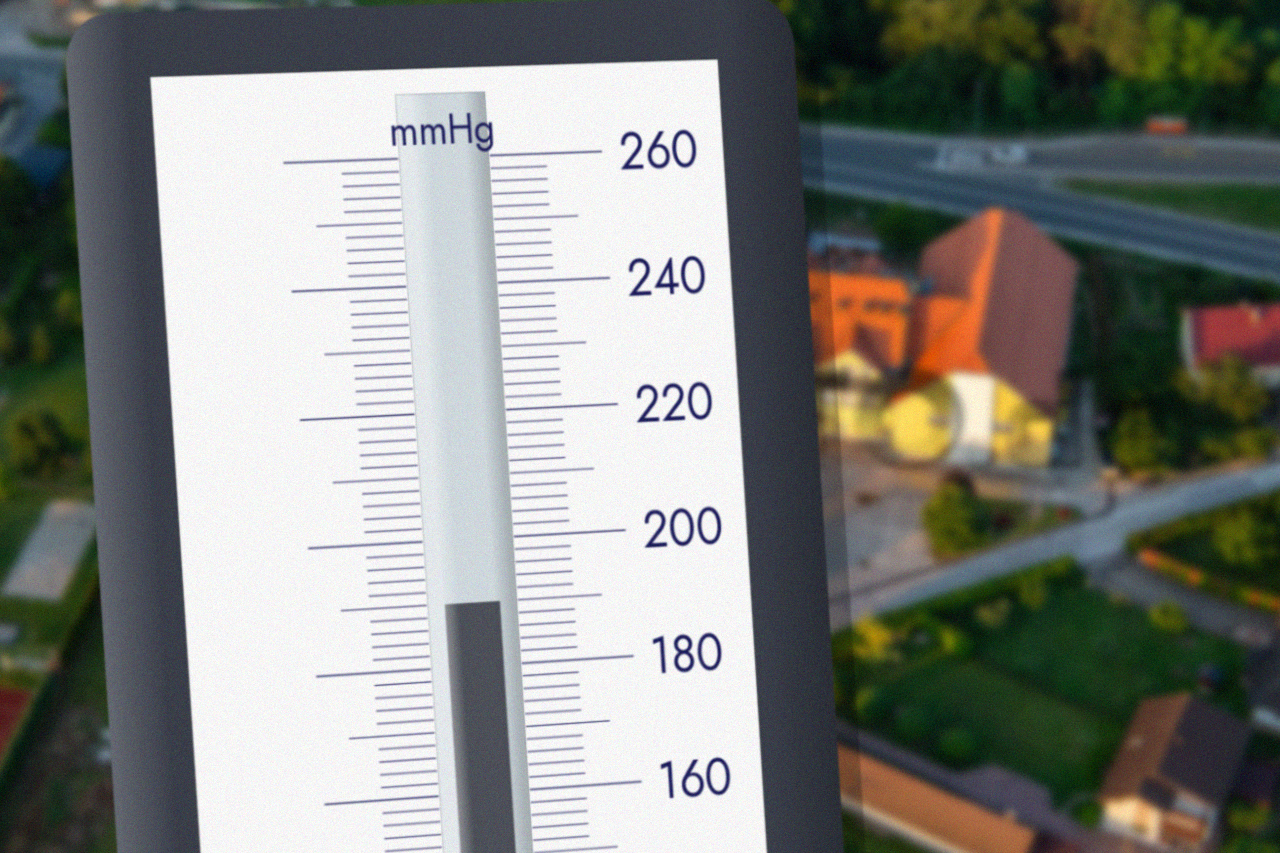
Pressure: 190 mmHg
